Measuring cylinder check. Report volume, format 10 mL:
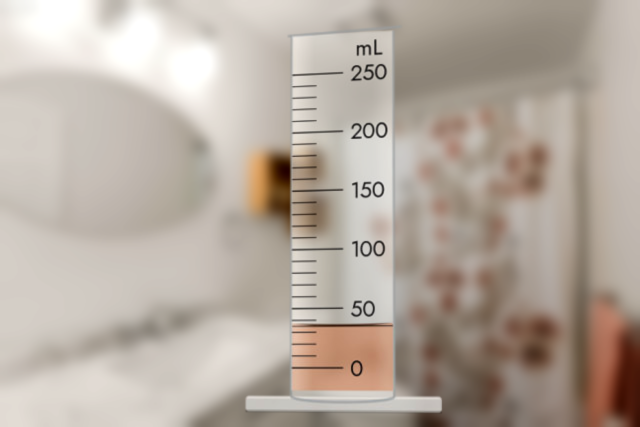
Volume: 35 mL
